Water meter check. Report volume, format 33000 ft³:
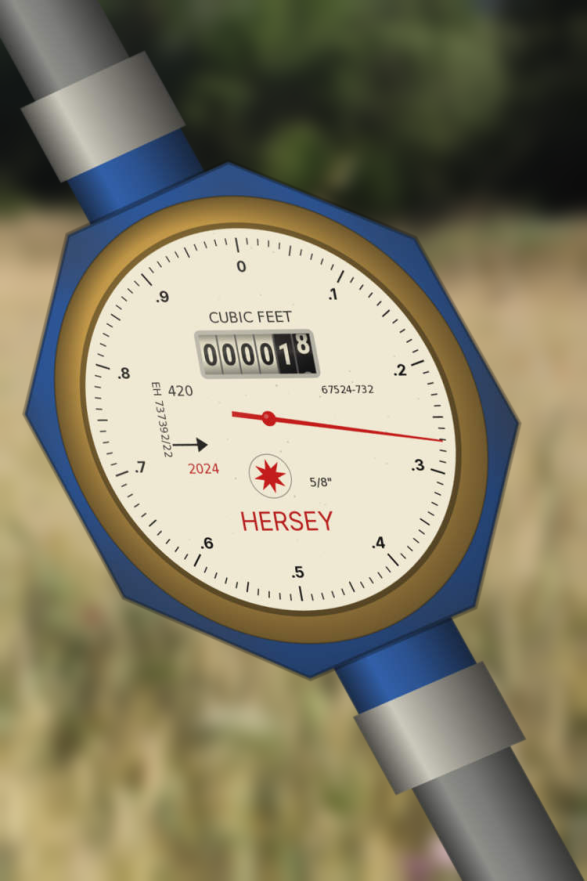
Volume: 18.27 ft³
